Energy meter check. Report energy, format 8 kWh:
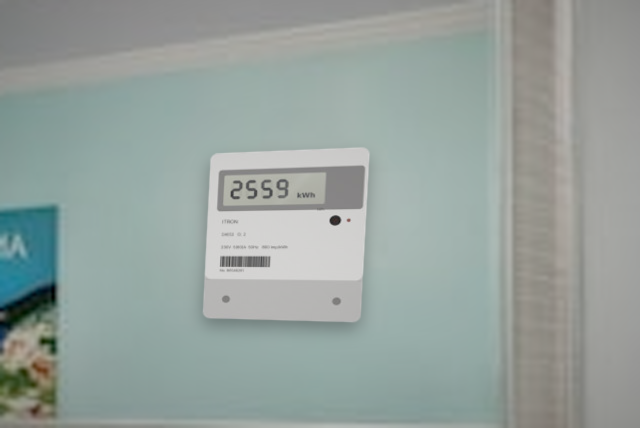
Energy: 2559 kWh
